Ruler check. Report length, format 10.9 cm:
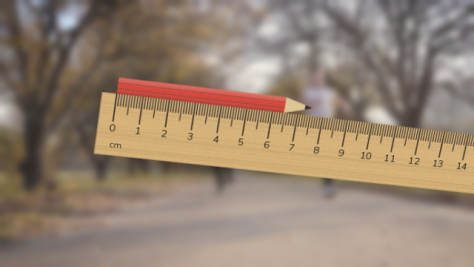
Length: 7.5 cm
